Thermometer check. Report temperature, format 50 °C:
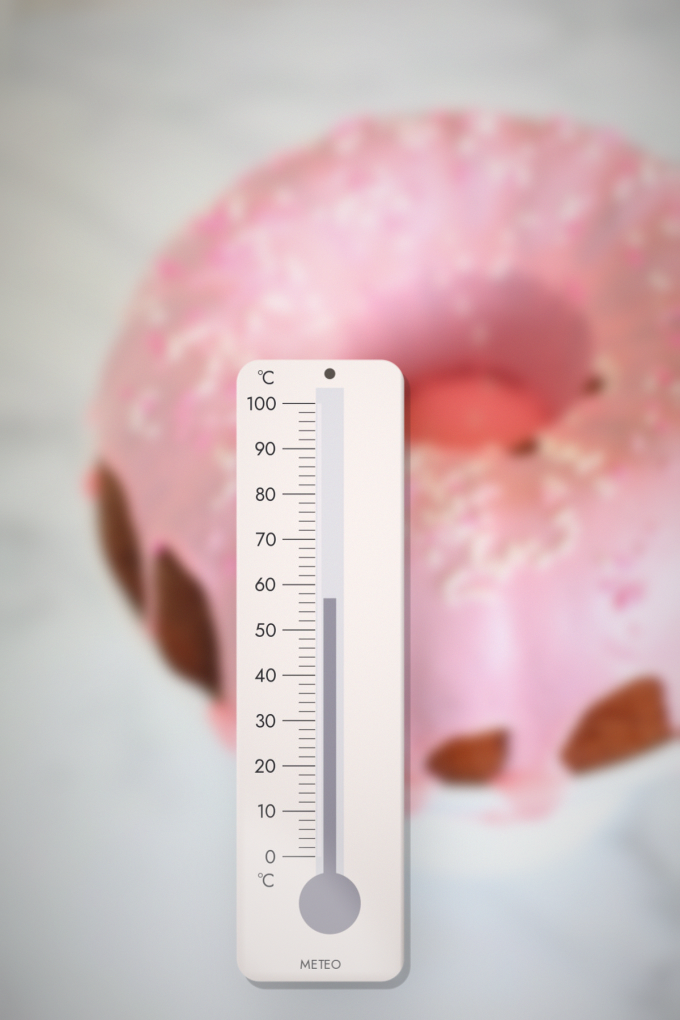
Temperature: 57 °C
